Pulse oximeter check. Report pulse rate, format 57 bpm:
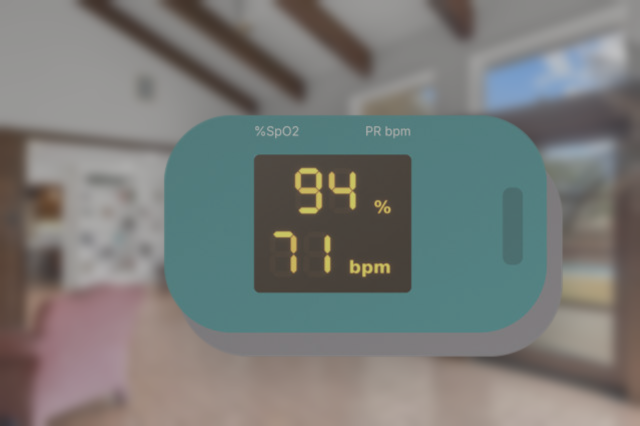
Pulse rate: 71 bpm
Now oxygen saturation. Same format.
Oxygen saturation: 94 %
